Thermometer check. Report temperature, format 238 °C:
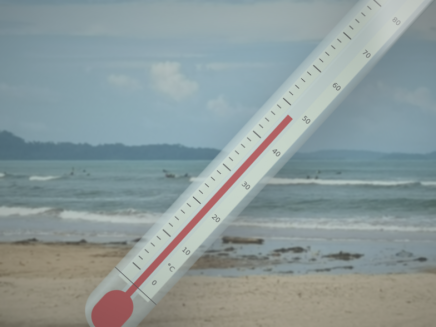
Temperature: 48 °C
